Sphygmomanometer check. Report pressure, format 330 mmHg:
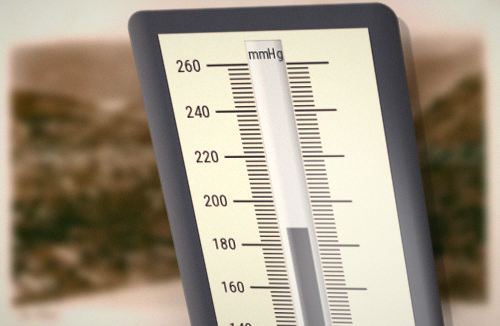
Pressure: 188 mmHg
